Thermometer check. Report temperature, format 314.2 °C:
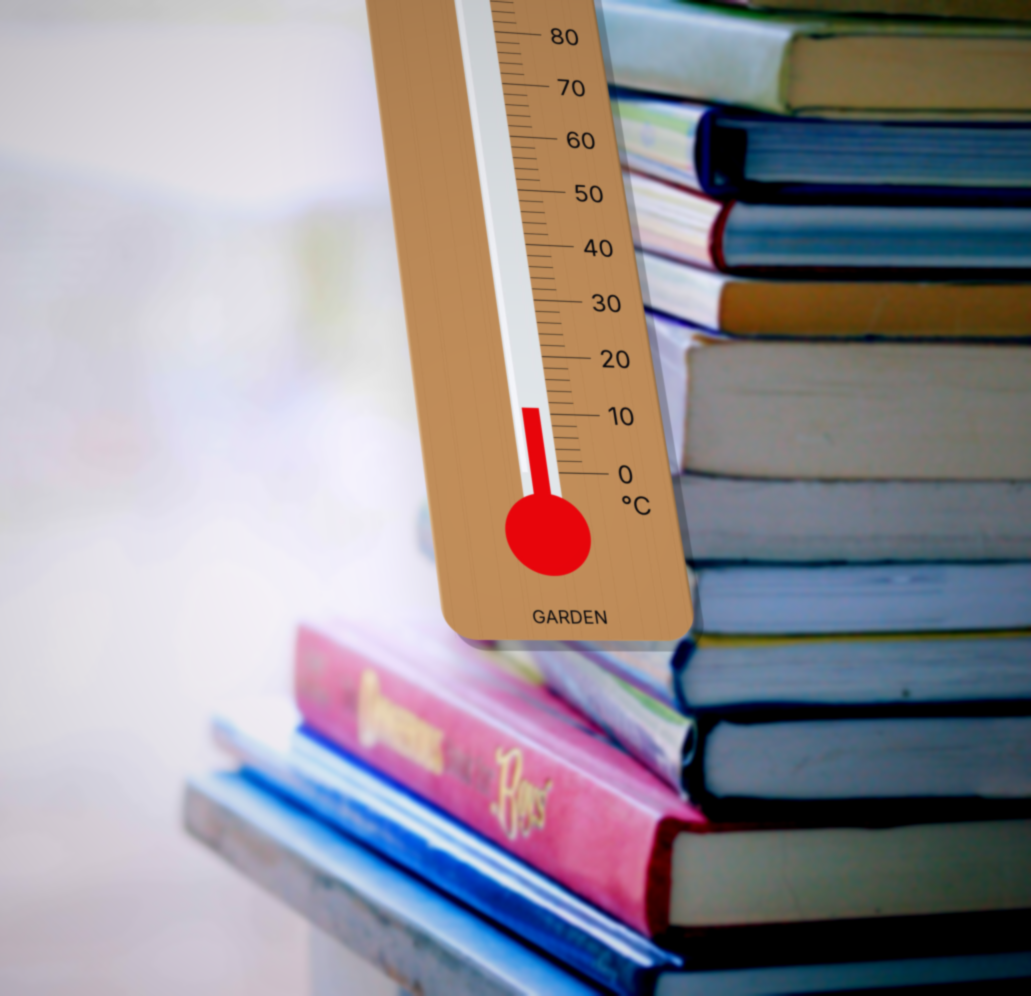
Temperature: 11 °C
